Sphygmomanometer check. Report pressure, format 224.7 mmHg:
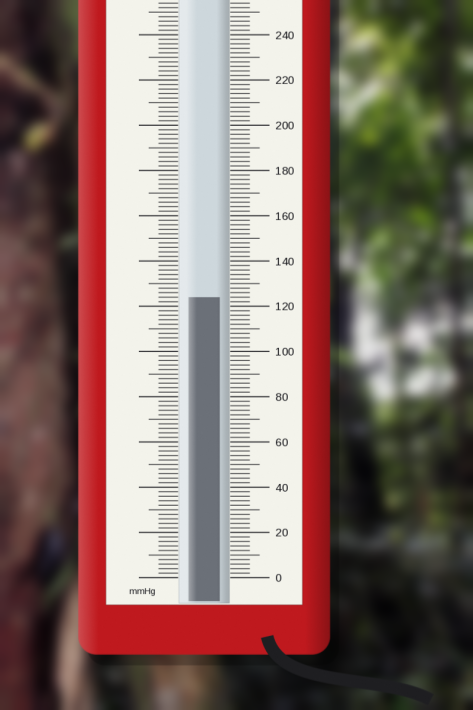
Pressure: 124 mmHg
